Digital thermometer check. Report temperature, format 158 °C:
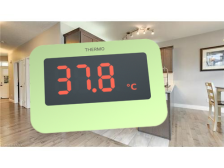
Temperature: 37.8 °C
